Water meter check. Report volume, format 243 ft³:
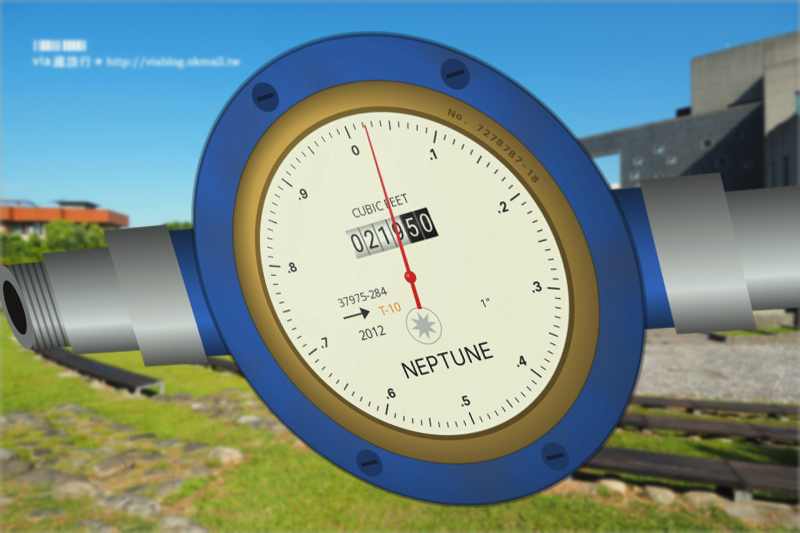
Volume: 21950.02 ft³
